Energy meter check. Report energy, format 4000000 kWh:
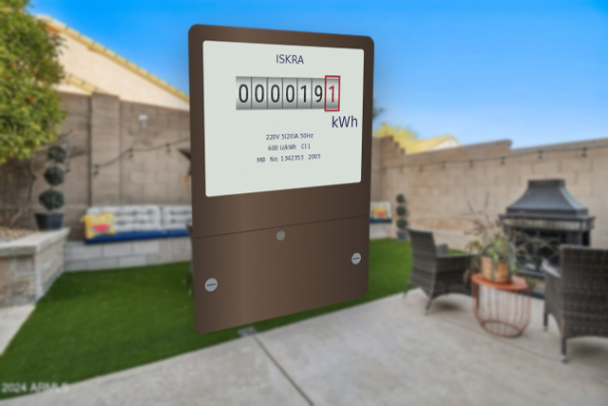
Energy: 19.1 kWh
